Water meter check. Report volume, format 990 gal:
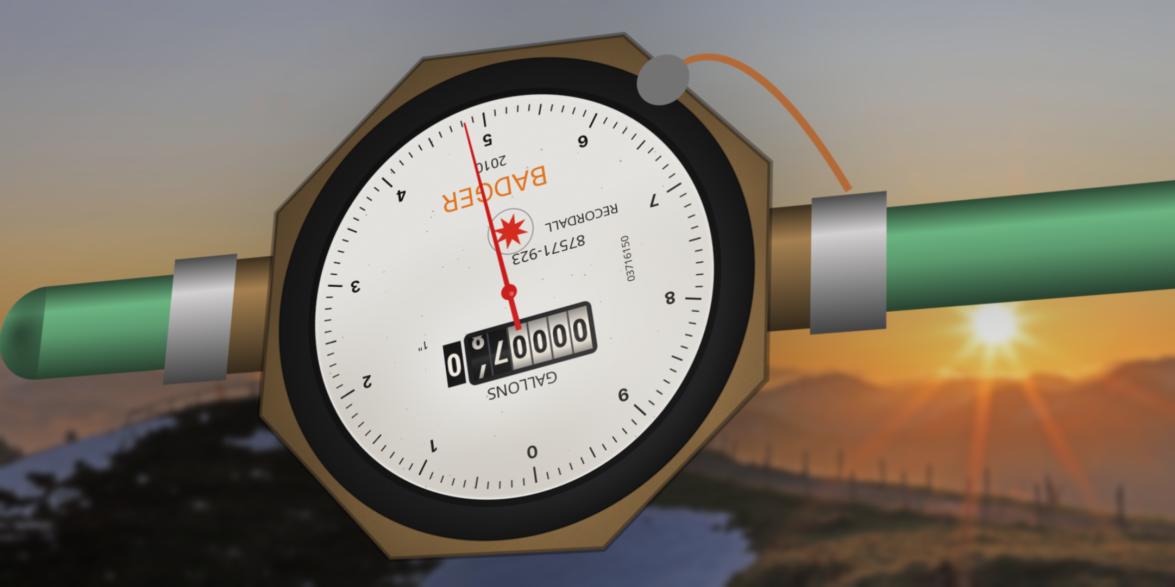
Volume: 774.8 gal
